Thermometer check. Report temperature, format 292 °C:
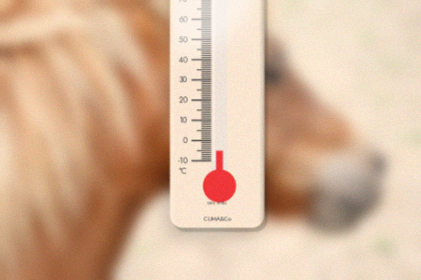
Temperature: -5 °C
